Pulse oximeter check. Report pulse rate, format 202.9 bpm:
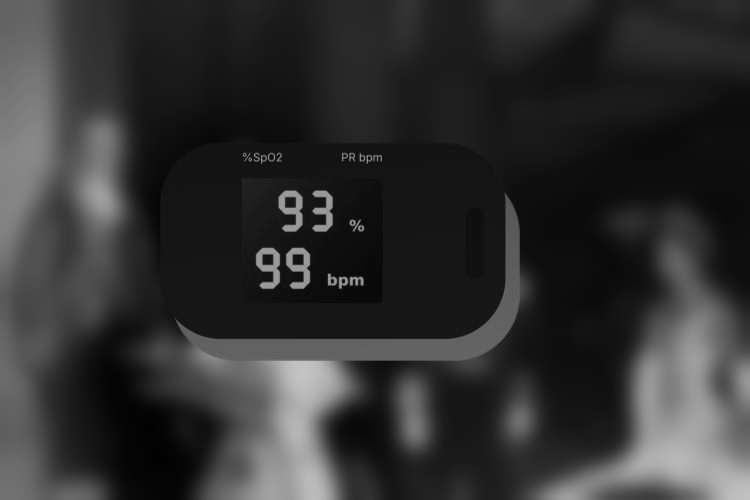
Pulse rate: 99 bpm
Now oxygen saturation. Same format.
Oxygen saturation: 93 %
